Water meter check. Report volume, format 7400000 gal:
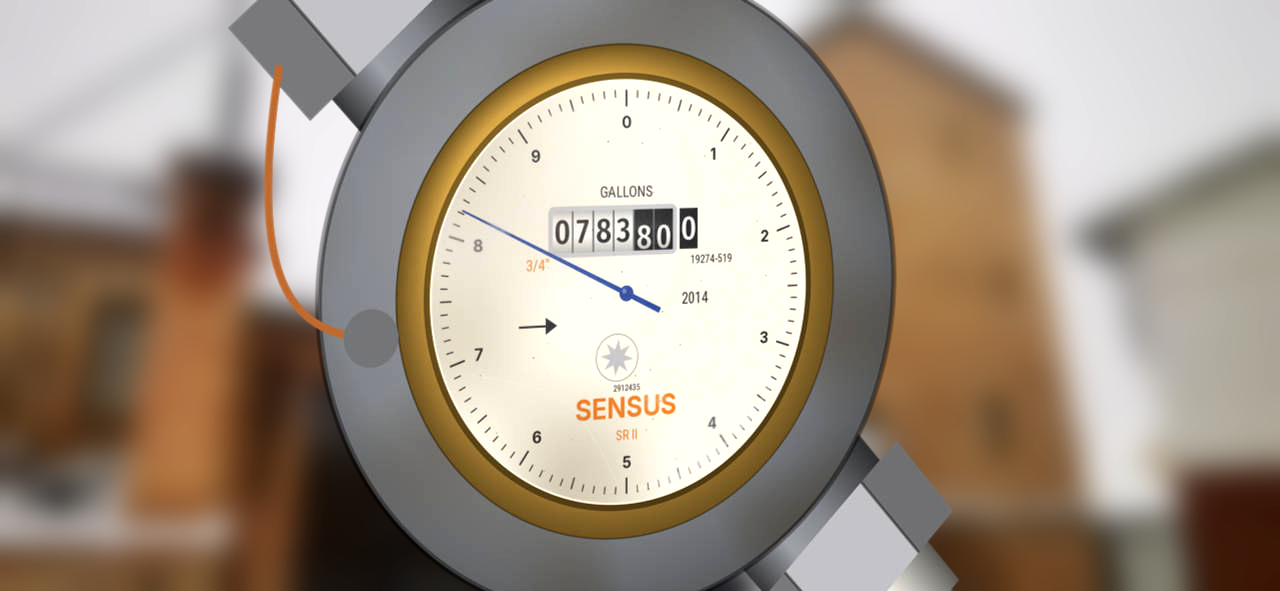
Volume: 783798.2 gal
